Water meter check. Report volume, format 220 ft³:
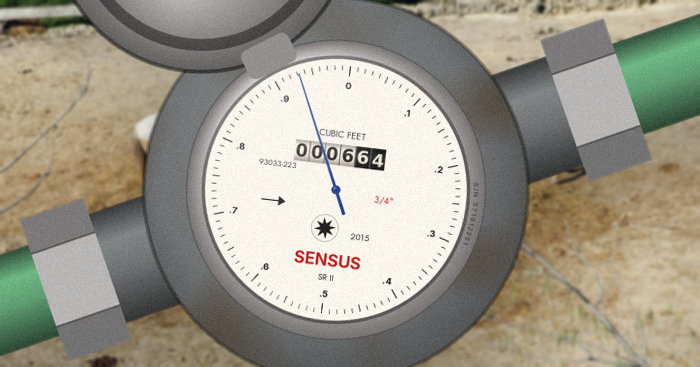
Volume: 663.93 ft³
